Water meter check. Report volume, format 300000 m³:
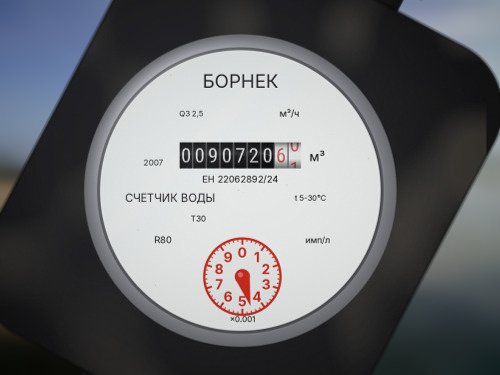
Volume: 90720.604 m³
